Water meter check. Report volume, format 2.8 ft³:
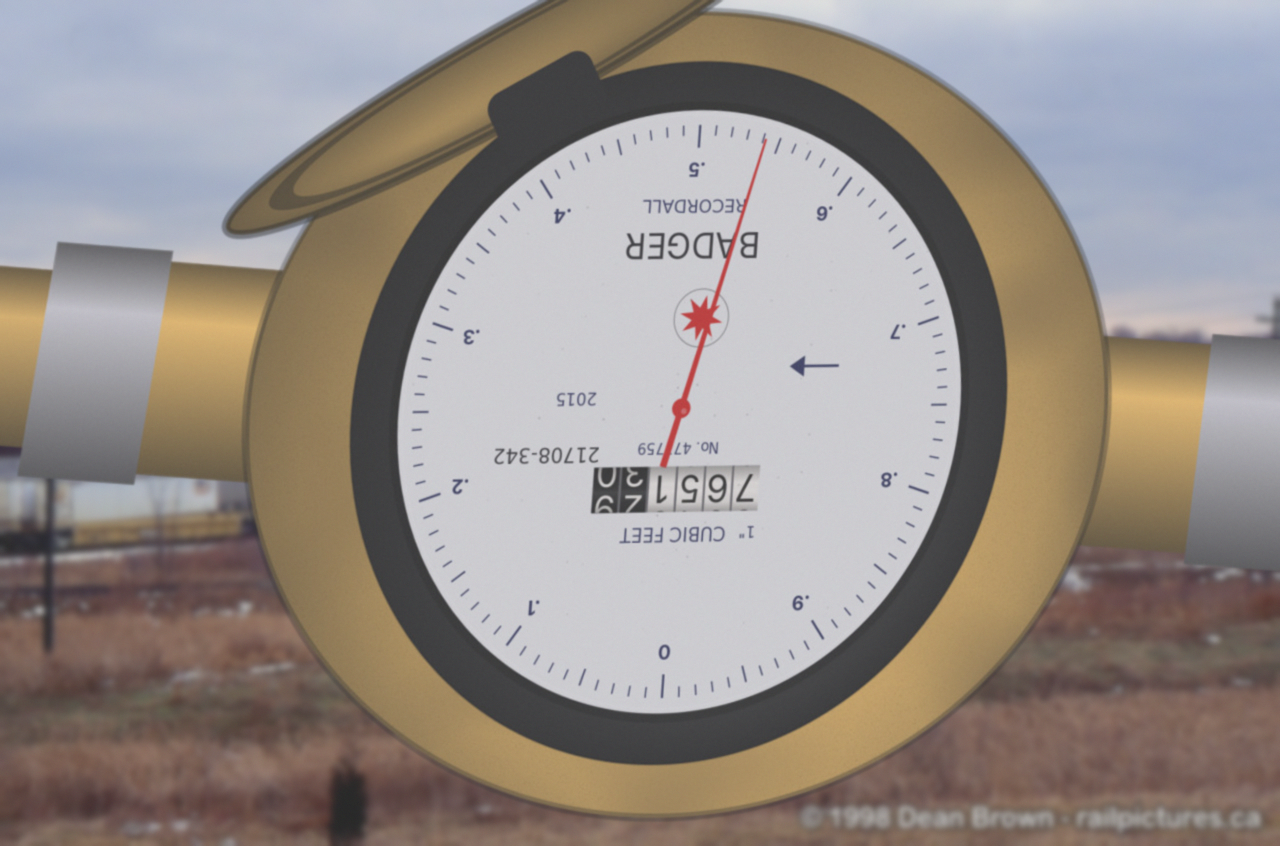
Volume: 765129.54 ft³
